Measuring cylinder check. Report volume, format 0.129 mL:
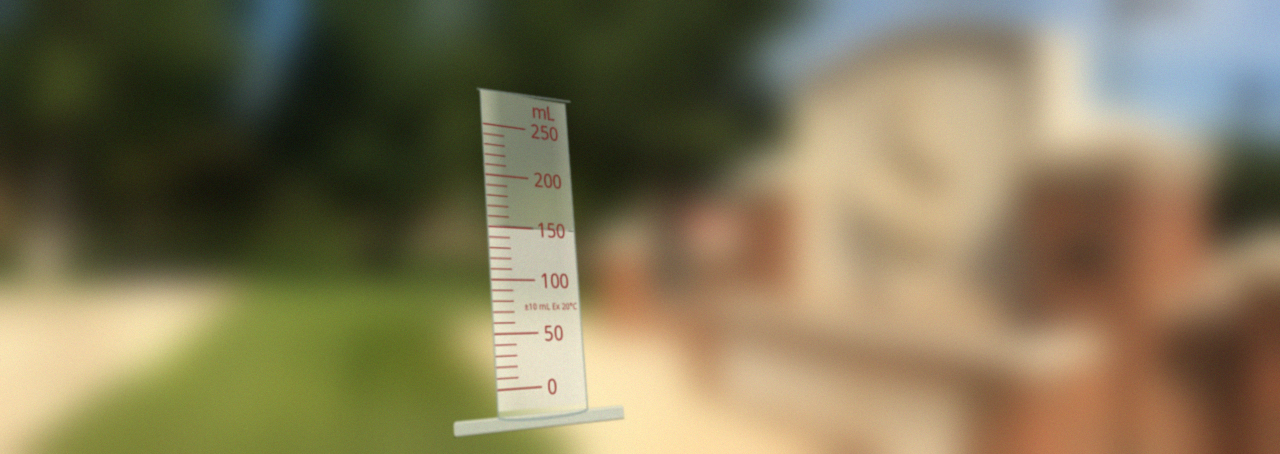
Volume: 150 mL
